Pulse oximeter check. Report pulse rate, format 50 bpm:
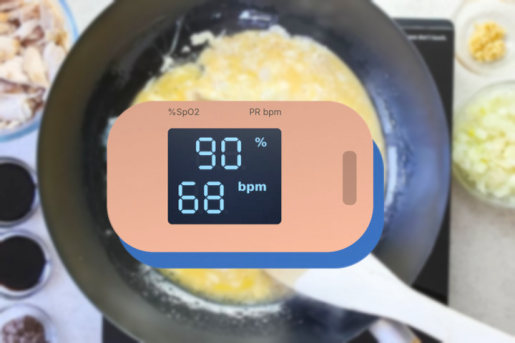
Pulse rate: 68 bpm
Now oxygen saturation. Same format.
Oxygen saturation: 90 %
